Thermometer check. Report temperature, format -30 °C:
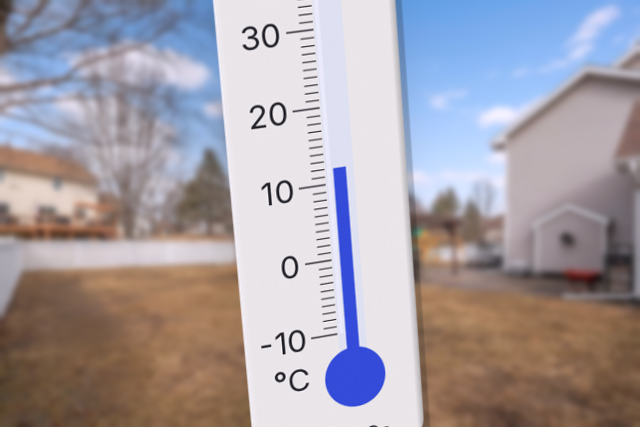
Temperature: 12 °C
